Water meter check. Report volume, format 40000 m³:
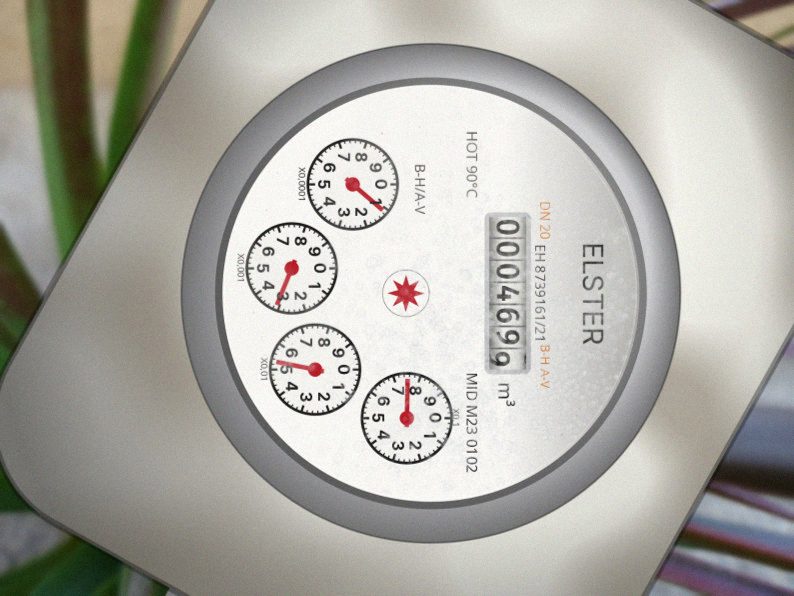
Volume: 4698.7531 m³
